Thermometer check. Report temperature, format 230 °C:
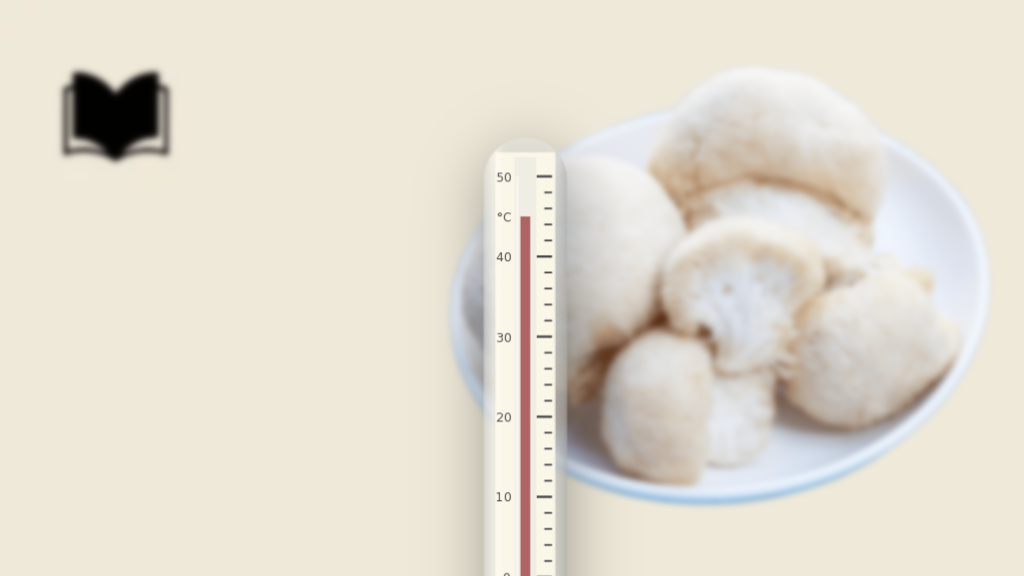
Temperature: 45 °C
